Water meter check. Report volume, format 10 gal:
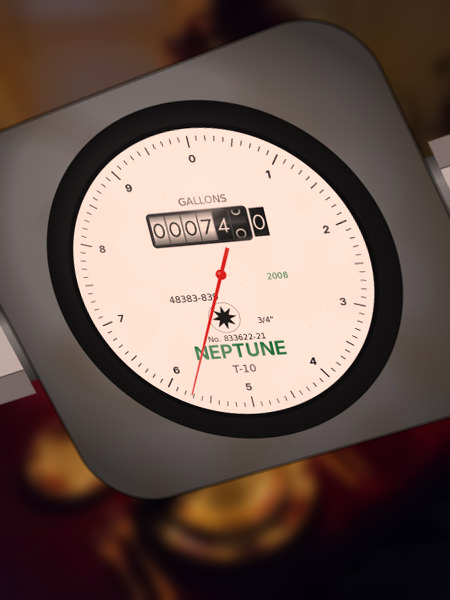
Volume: 7485.7 gal
